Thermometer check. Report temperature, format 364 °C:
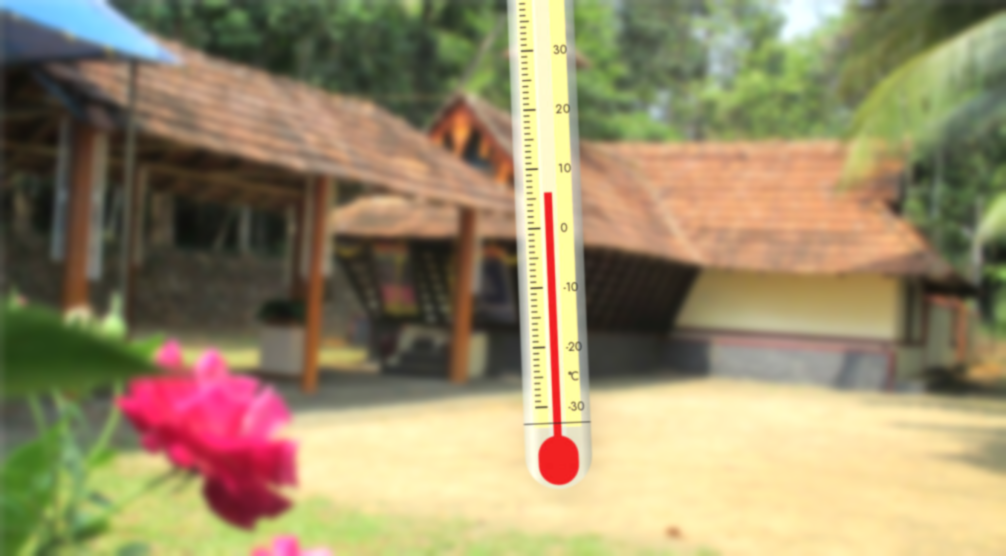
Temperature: 6 °C
